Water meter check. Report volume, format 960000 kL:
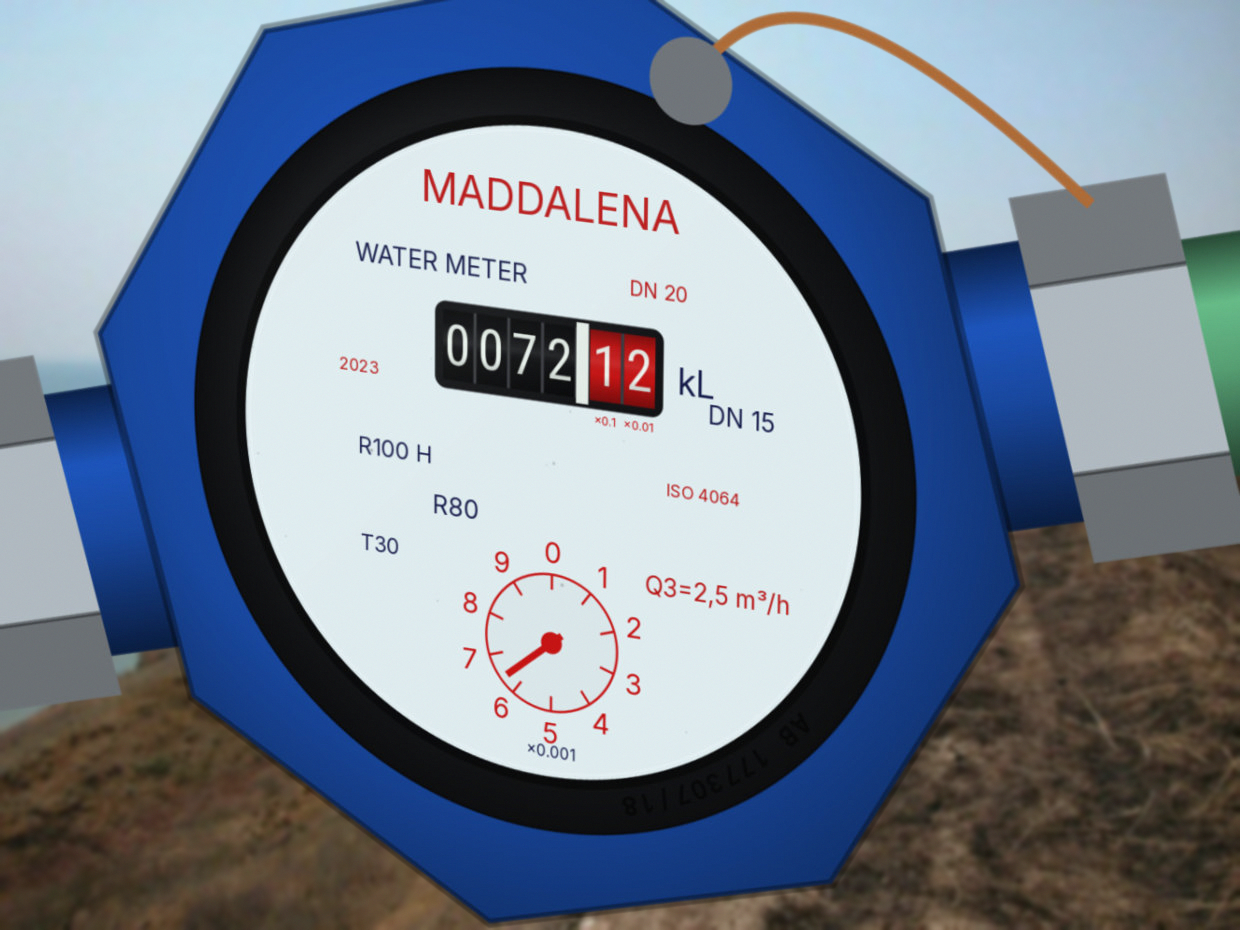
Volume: 72.126 kL
